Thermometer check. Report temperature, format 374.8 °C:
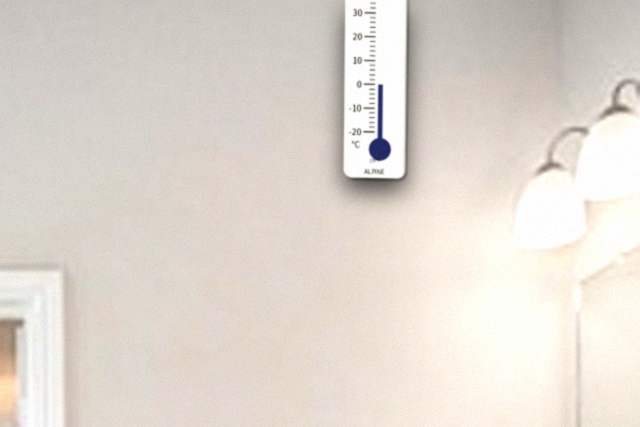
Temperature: 0 °C
